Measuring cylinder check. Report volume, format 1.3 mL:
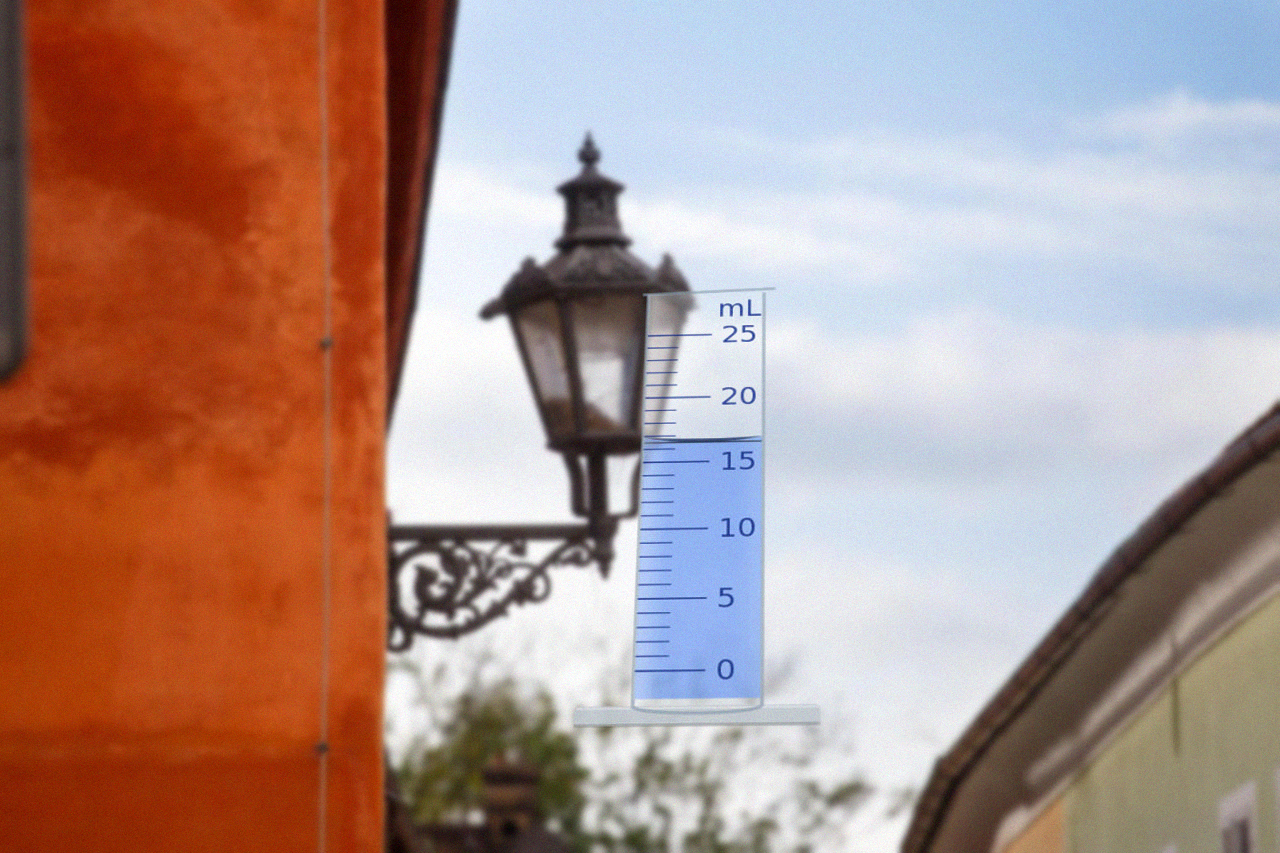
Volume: 16.5 mL
